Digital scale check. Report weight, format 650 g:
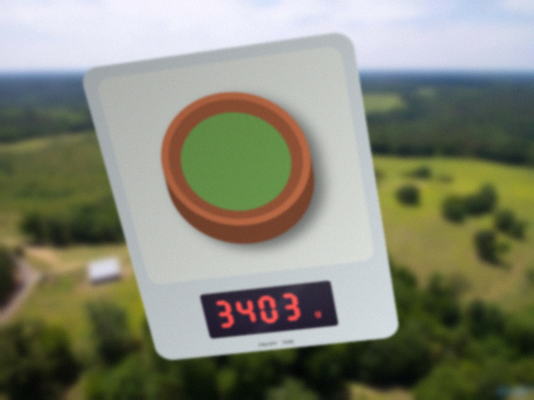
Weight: 3403 g
